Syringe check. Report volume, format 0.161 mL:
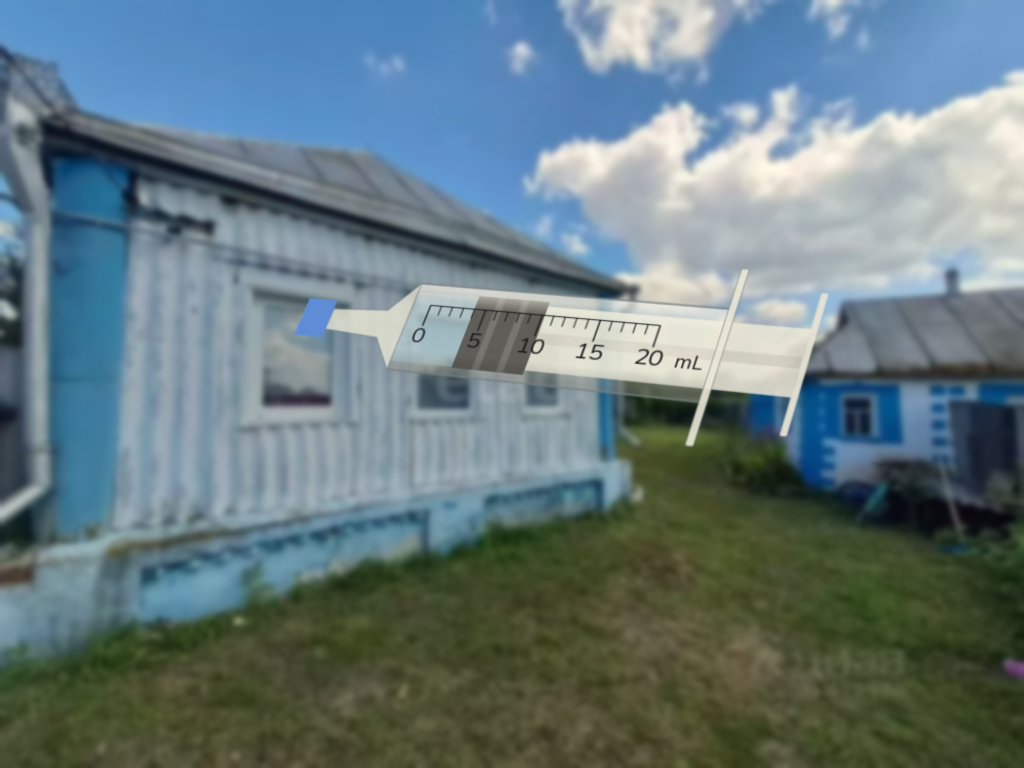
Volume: 4 mL
